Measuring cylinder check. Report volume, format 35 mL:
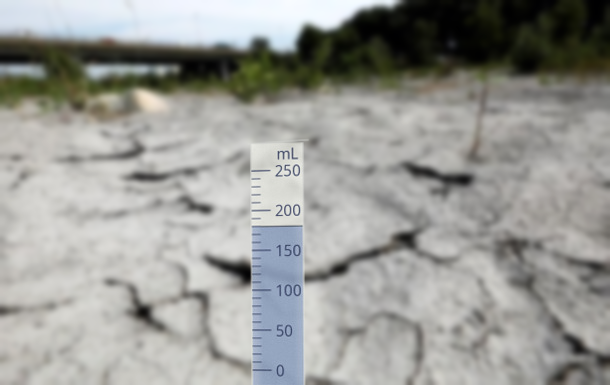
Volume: 180 mL
